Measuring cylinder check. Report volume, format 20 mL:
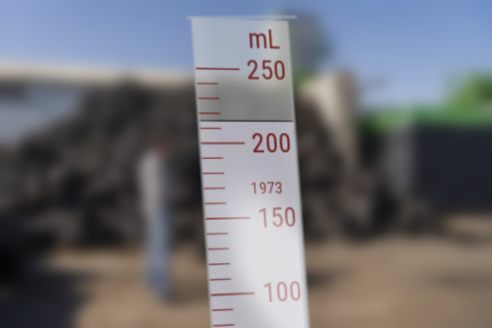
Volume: 215 mL
